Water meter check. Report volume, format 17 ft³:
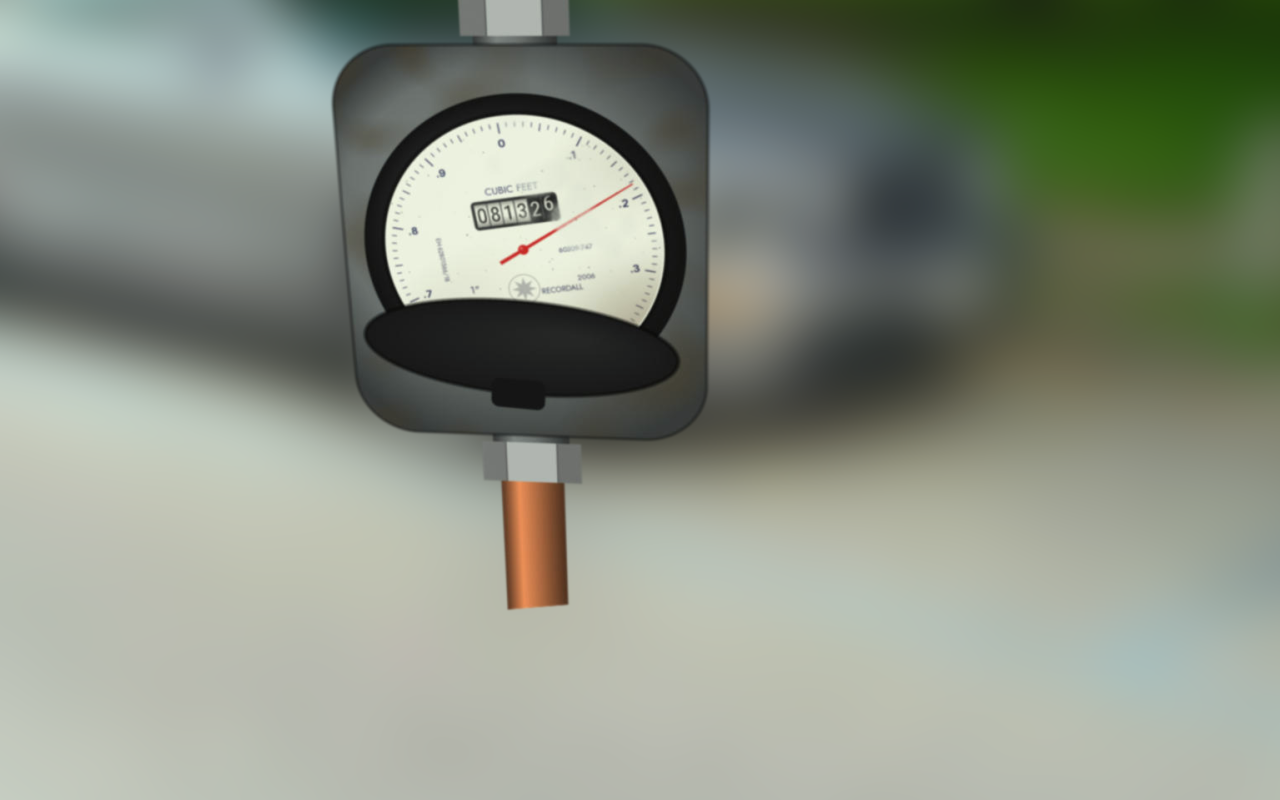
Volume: 81326.18 ft³
